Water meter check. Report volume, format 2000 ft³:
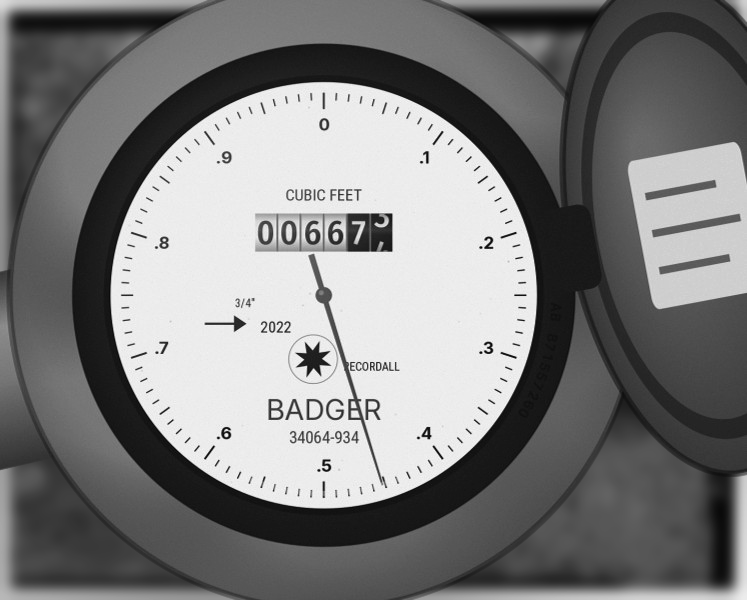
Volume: 6673.45 ft³
